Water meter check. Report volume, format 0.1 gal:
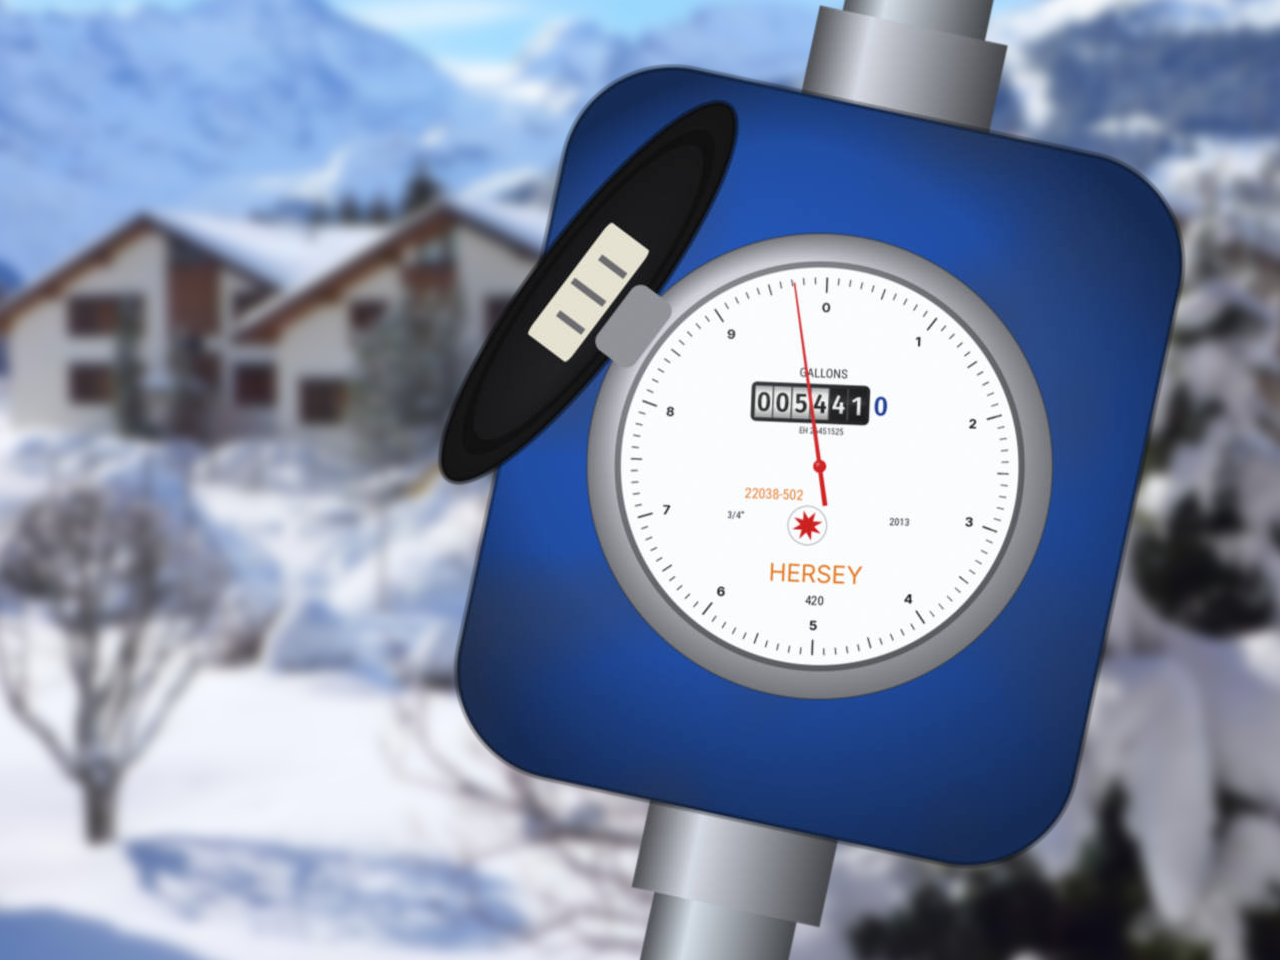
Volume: 54409.7 gal
